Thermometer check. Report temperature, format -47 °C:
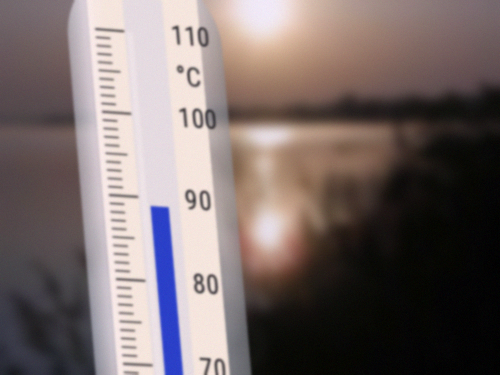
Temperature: 89 °C
